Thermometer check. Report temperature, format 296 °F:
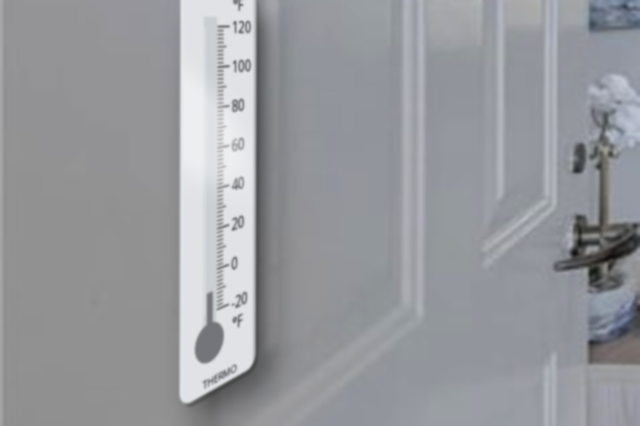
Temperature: -10 °F
